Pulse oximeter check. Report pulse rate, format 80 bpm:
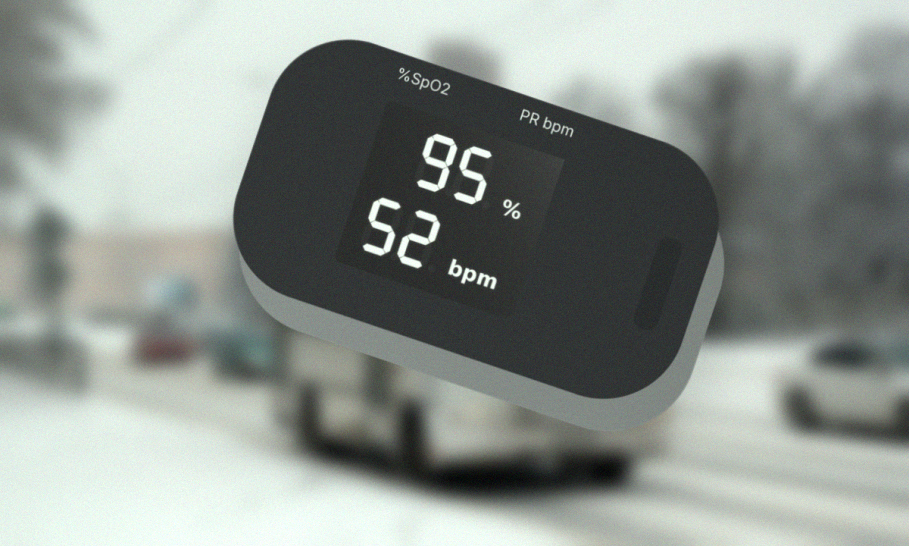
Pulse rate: 52 bpm
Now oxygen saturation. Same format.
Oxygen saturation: 95 %
